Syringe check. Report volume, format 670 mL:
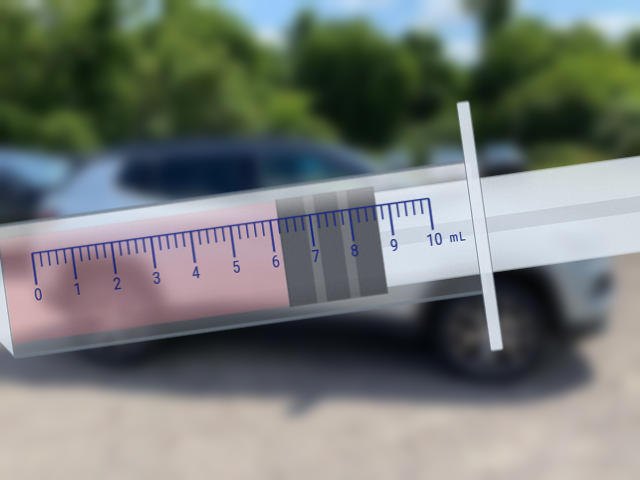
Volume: 6.2 mL
